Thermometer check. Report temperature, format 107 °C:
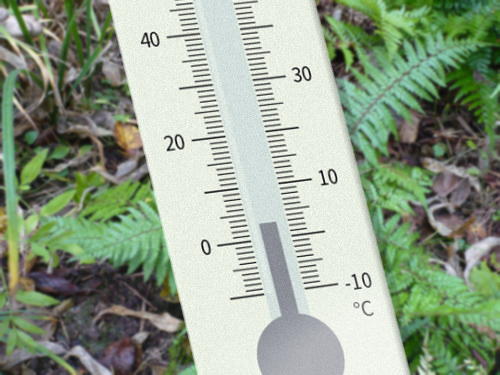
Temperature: 3 °C
